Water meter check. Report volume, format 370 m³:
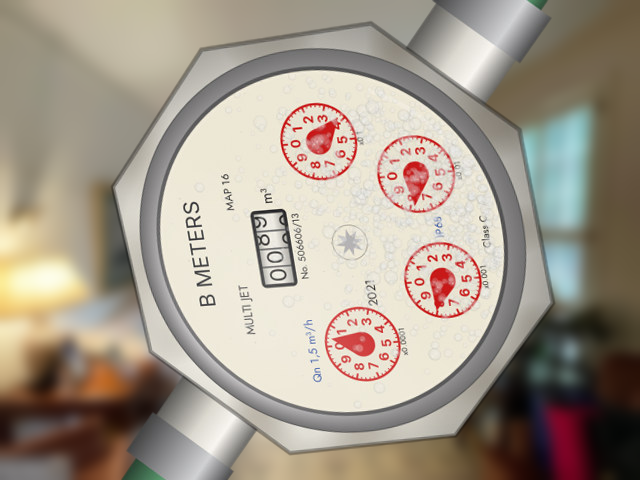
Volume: 89.3780 m³
